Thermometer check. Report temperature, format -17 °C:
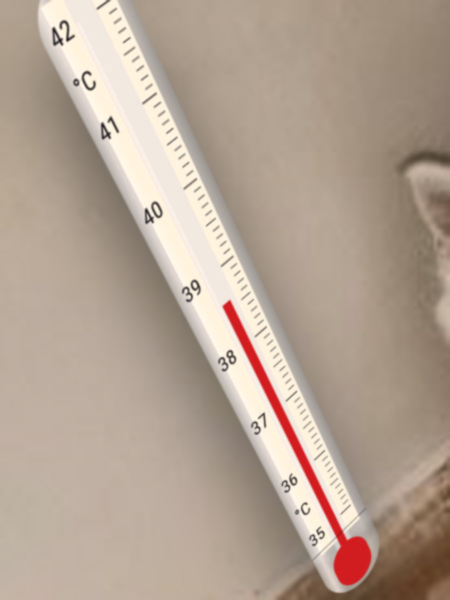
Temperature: 38.6 °C
